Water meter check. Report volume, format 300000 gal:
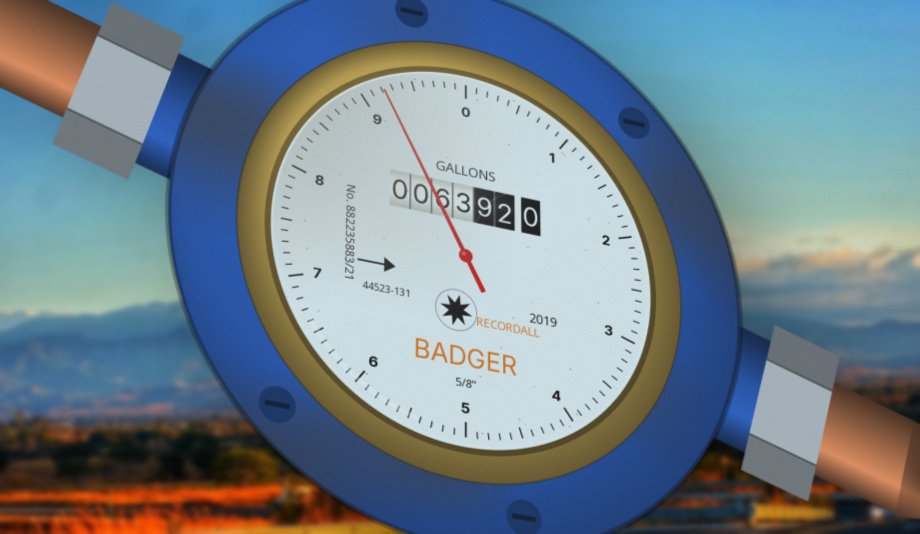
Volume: 63919.2 gal
